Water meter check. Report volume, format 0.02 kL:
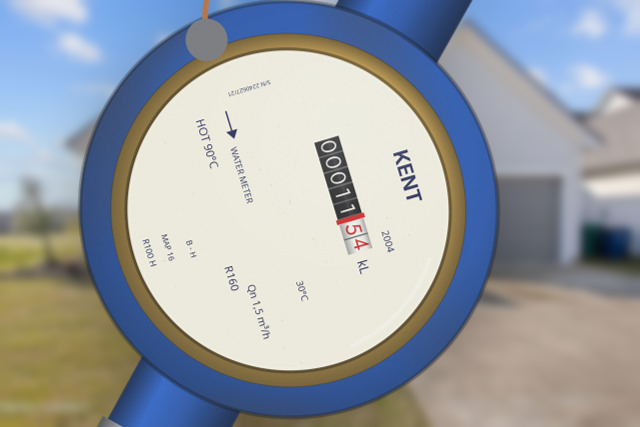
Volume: 11.54 kL
